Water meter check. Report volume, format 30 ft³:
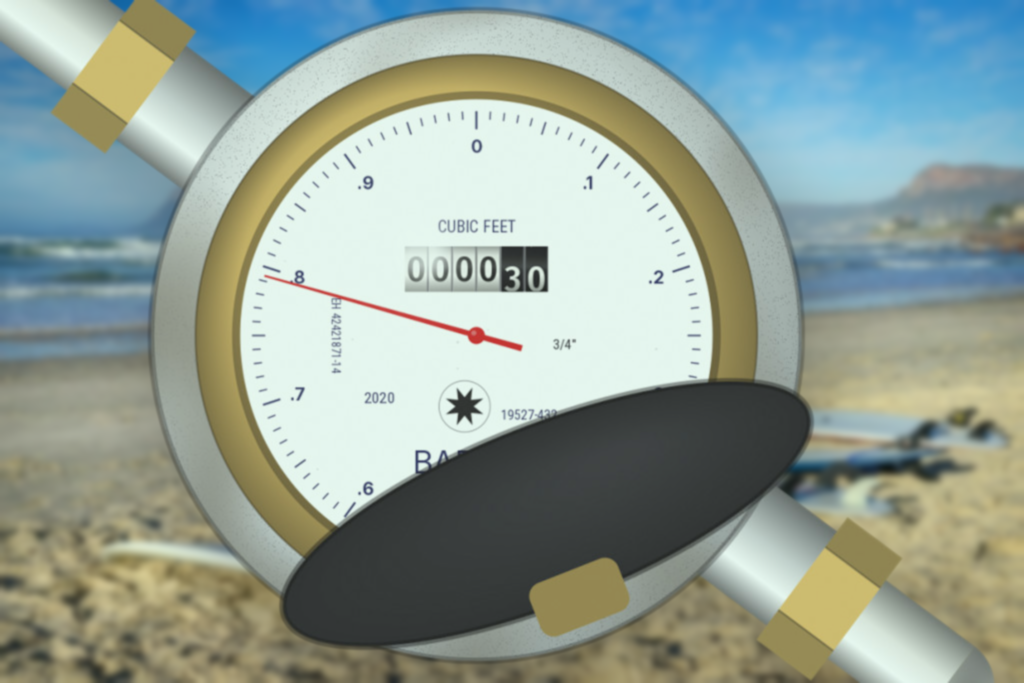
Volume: 29.79 ft³
